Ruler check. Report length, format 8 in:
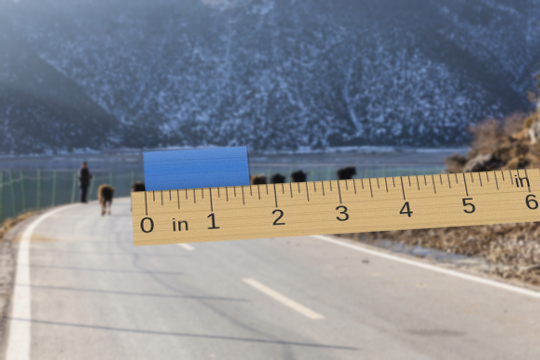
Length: 1.625 in
